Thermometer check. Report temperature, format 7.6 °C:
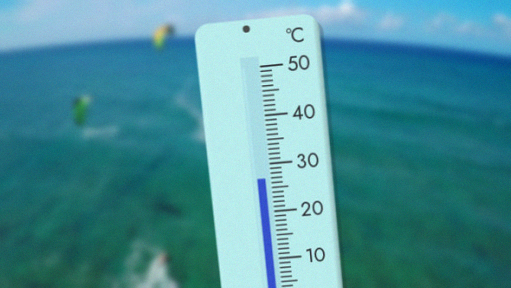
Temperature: 27 °C
